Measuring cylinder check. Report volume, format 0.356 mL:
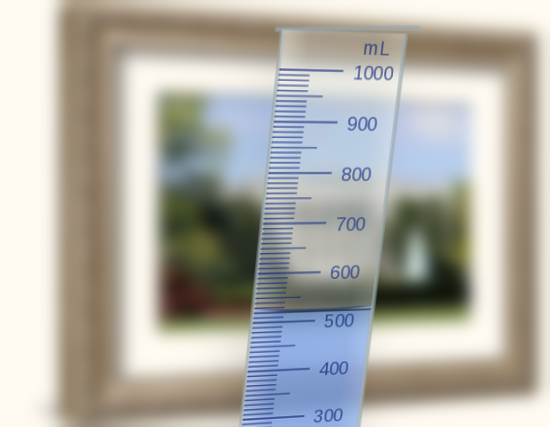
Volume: 520 mL
